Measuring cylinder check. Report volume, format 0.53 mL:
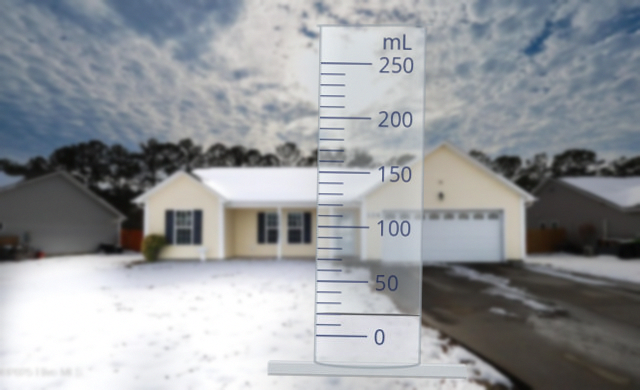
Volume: 20 mL
